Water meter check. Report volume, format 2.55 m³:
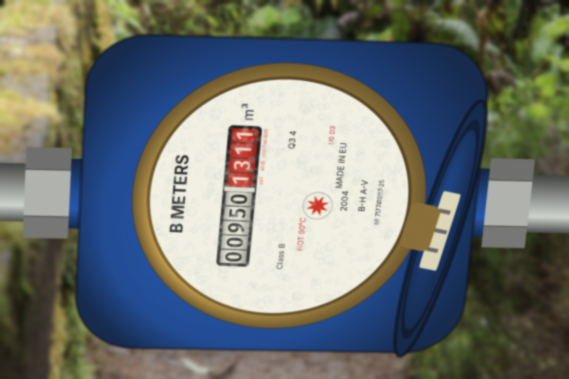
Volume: 950.1311 m³
